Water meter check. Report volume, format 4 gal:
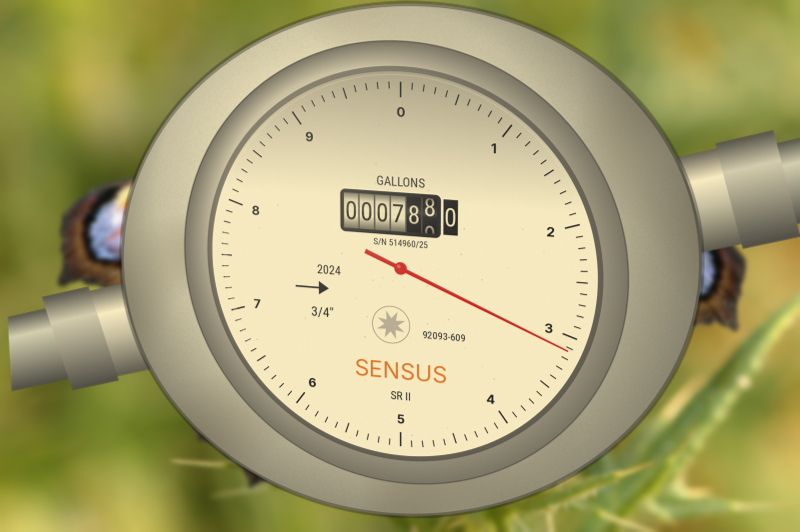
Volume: 7883.1 gal
